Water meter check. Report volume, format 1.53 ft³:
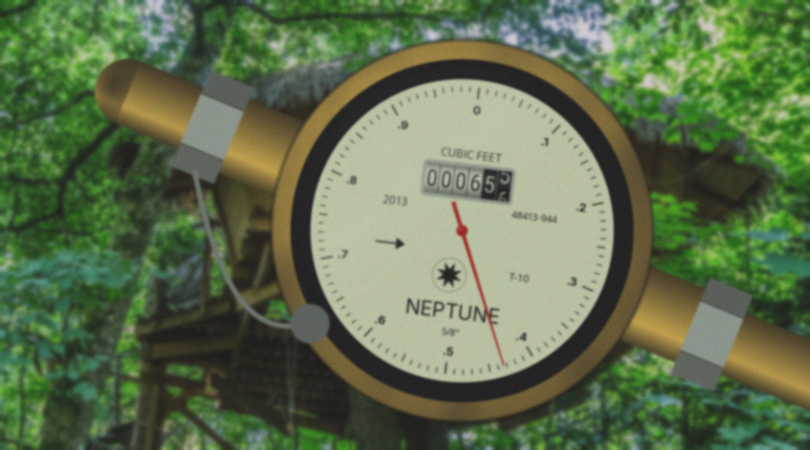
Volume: 655.43 ft³
